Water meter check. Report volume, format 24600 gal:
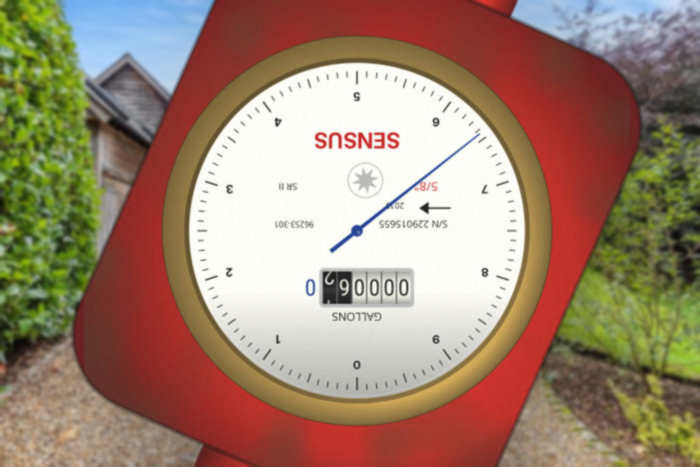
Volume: 616.4 gal
